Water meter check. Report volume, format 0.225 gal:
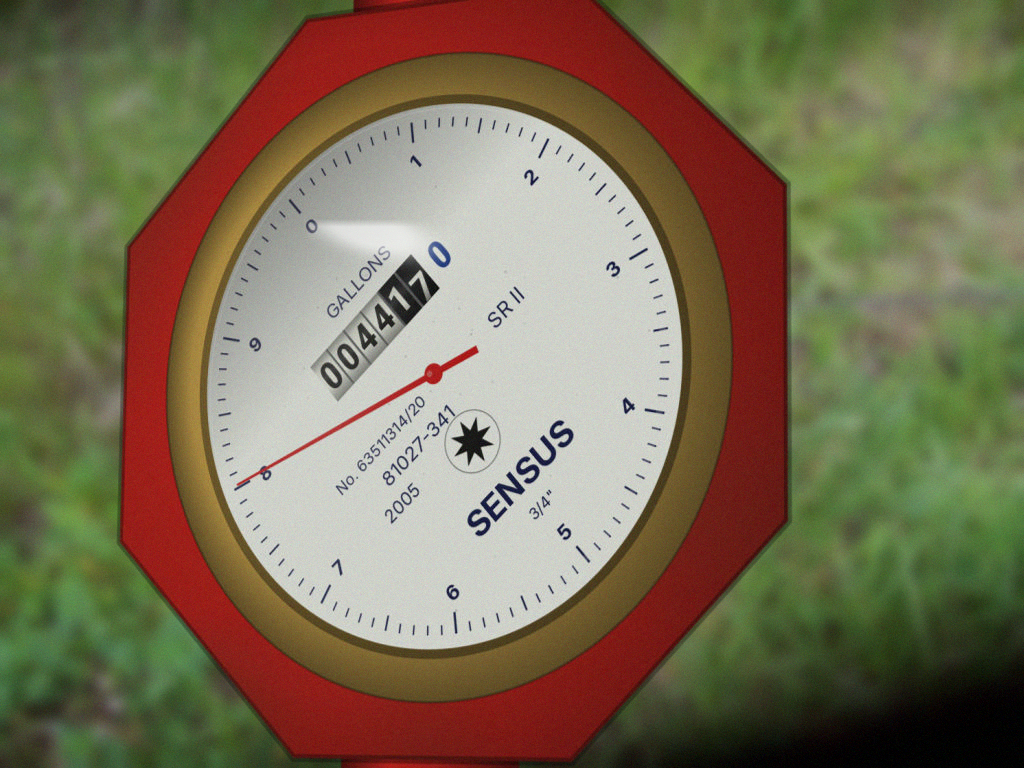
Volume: 44168.0 gal
